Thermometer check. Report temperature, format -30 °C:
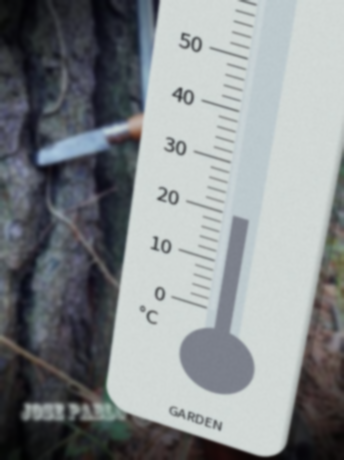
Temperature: 20 °C
